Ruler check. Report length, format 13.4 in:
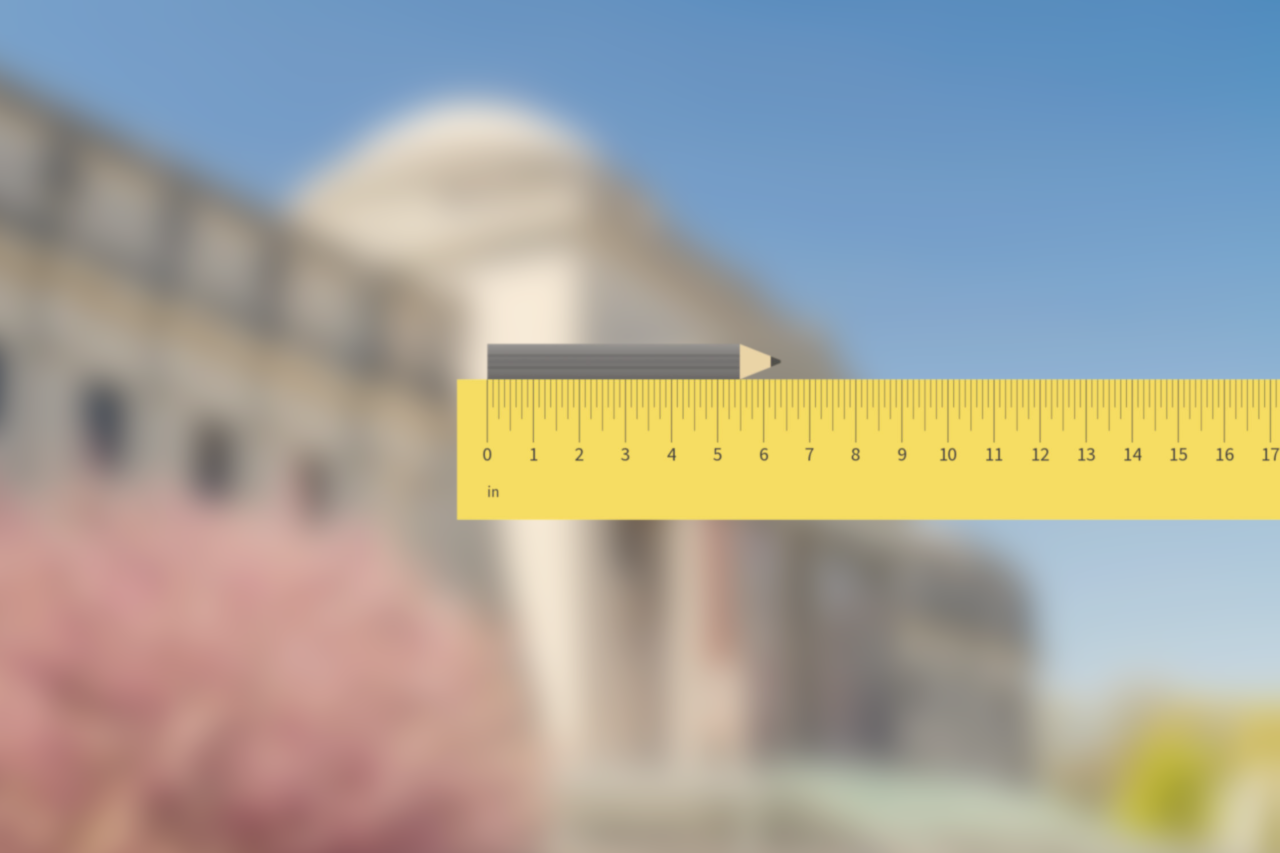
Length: 6.375 in
